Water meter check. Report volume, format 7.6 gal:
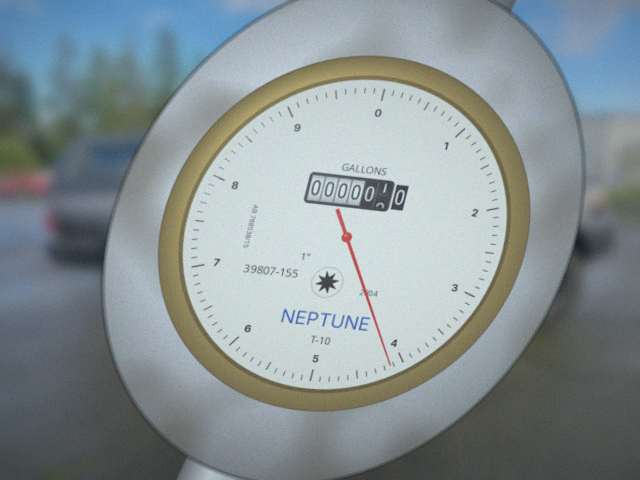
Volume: 14.1 gal
